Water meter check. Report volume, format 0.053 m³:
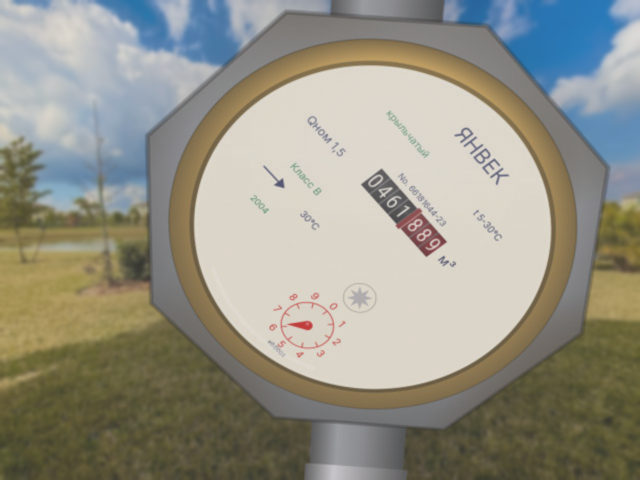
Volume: 461.8896 m³
